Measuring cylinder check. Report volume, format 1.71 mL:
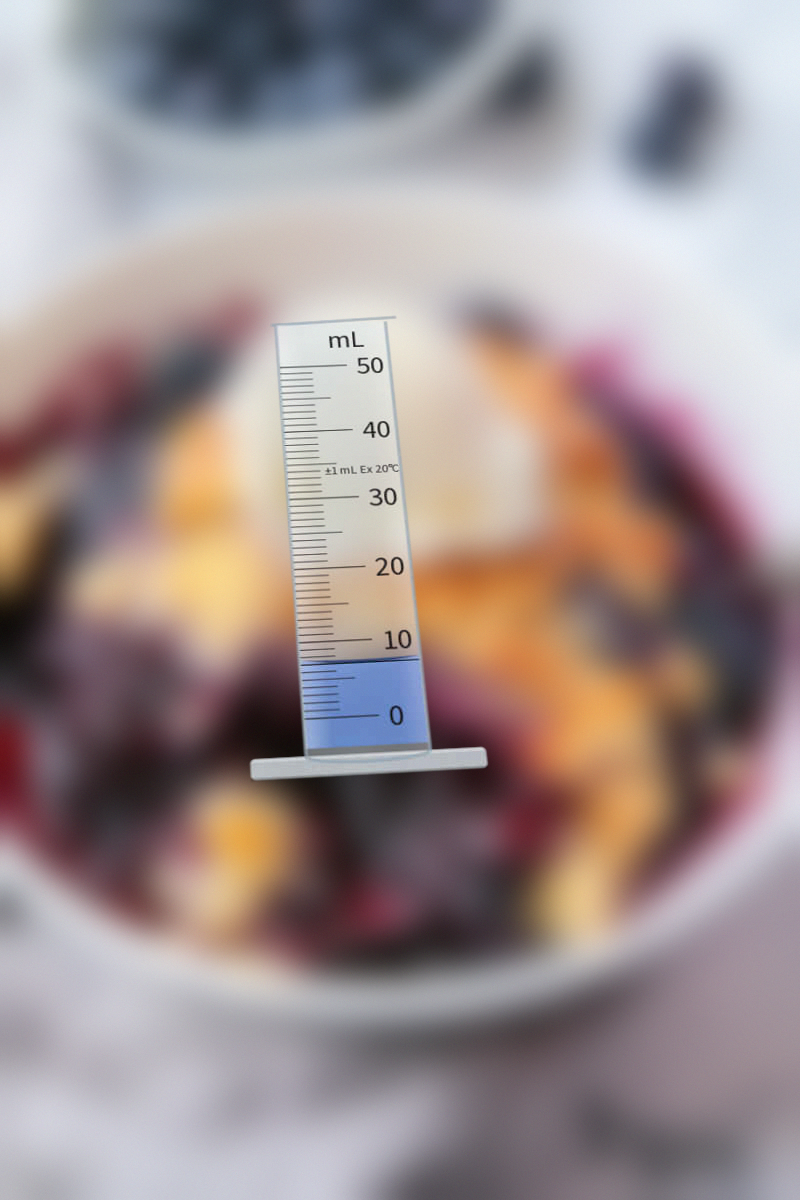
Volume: 7 mL
